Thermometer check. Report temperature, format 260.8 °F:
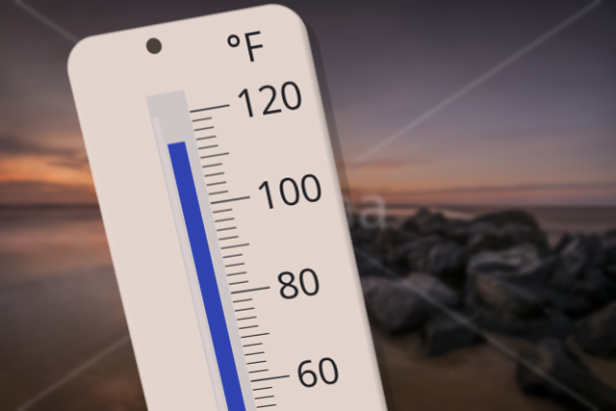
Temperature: 114 °F
